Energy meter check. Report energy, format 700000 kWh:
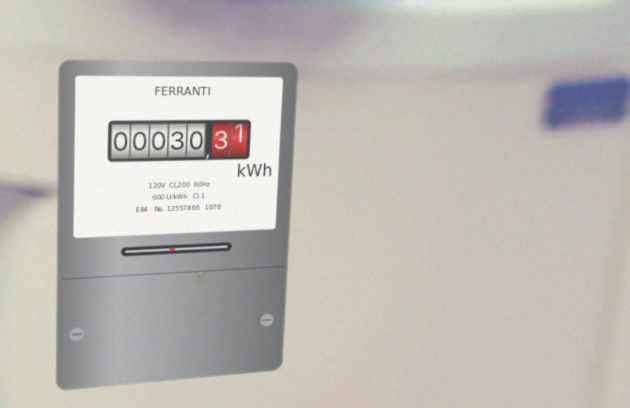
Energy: 30.31 kWh
